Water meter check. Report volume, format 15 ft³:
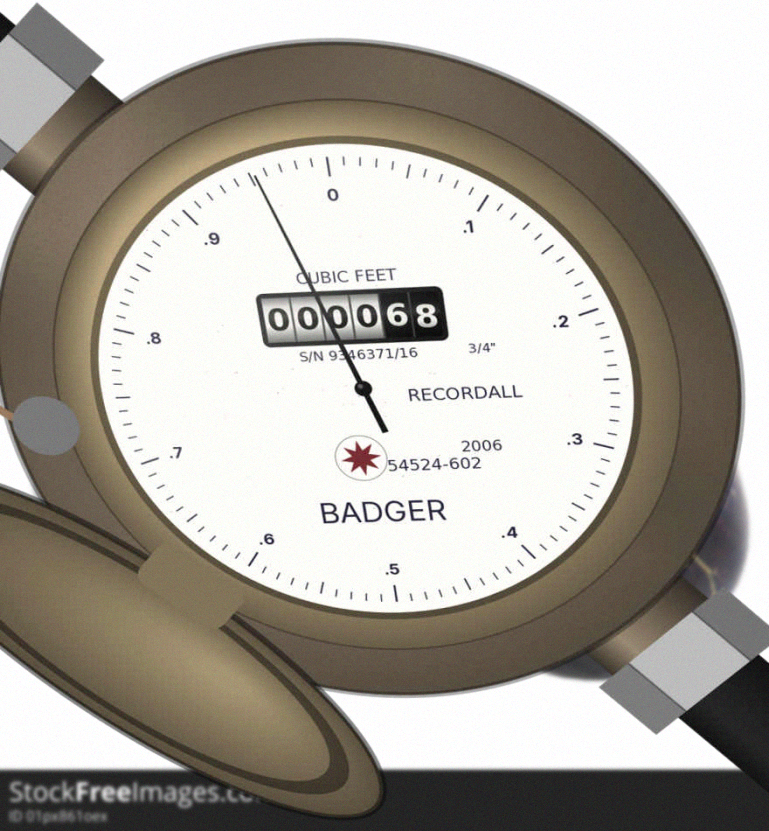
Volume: 67.95 ft³
